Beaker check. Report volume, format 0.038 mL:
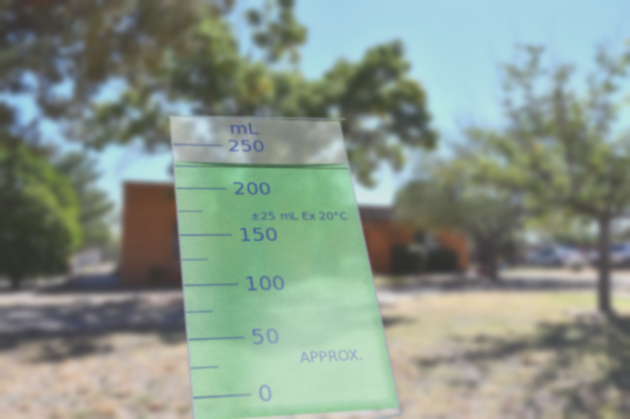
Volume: 225 mL
